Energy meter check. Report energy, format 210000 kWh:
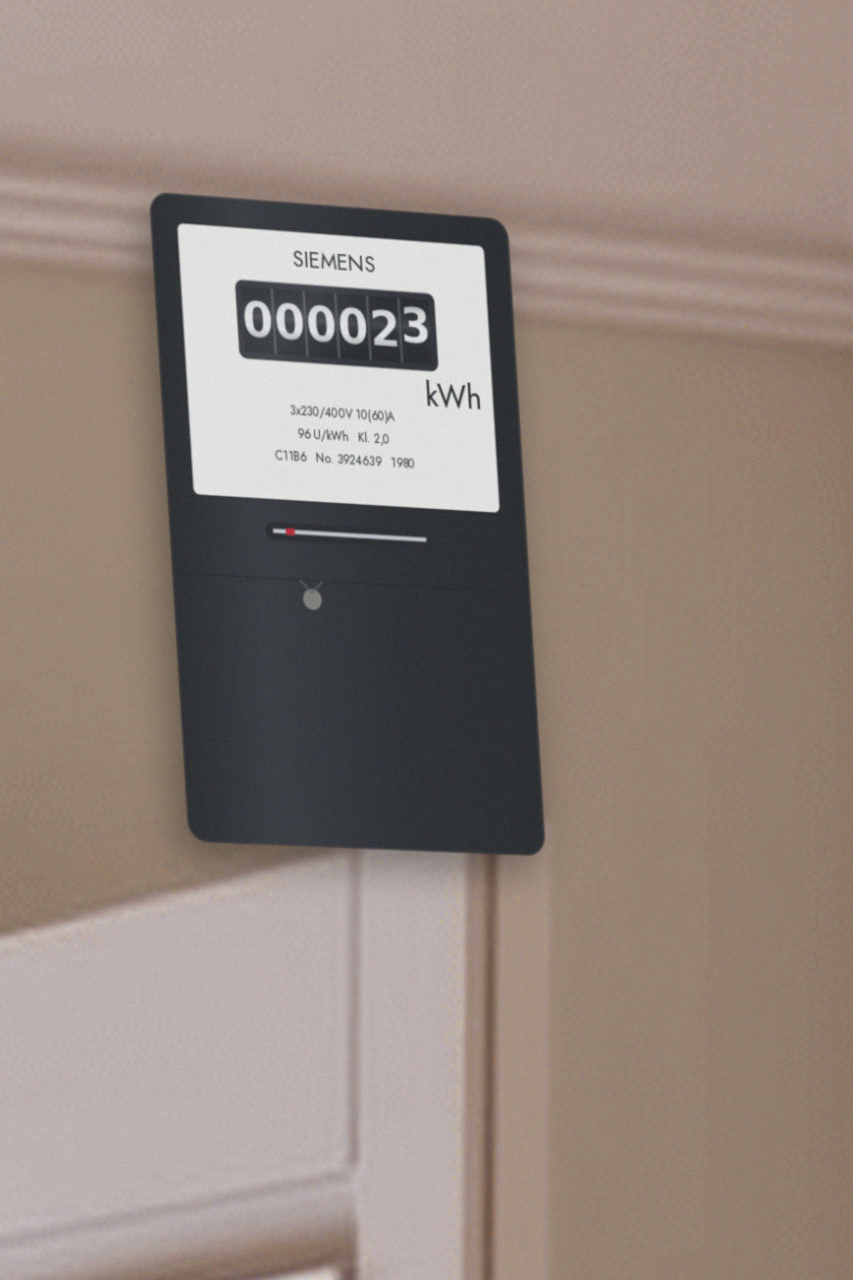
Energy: 23 kWh
